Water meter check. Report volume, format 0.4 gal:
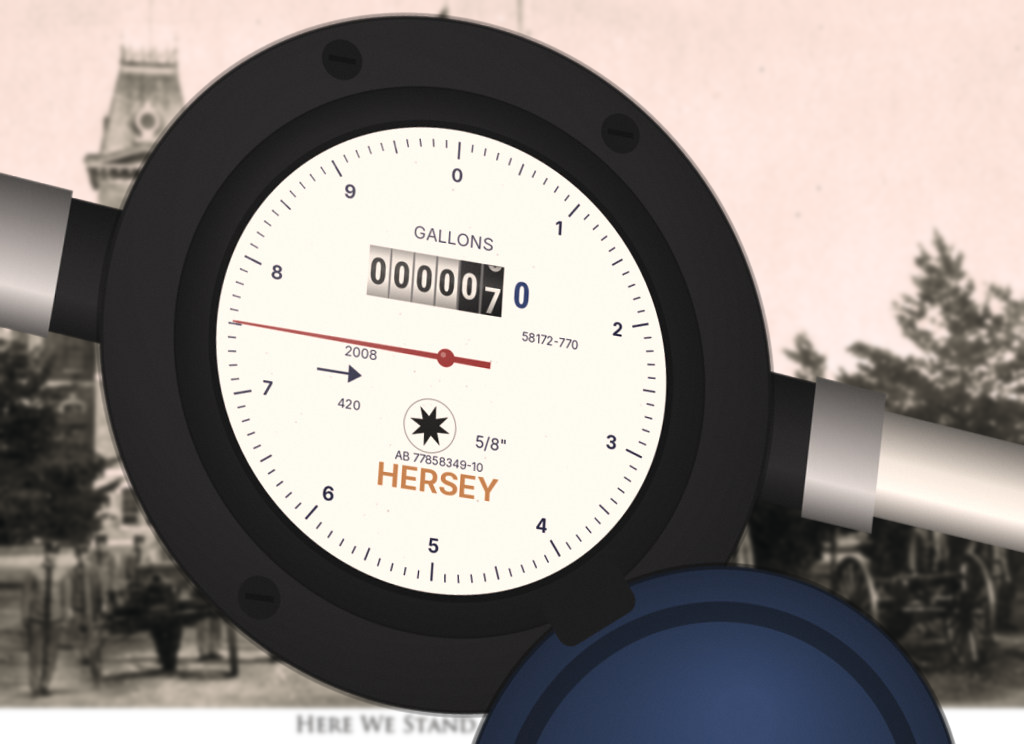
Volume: 67.5 gal
